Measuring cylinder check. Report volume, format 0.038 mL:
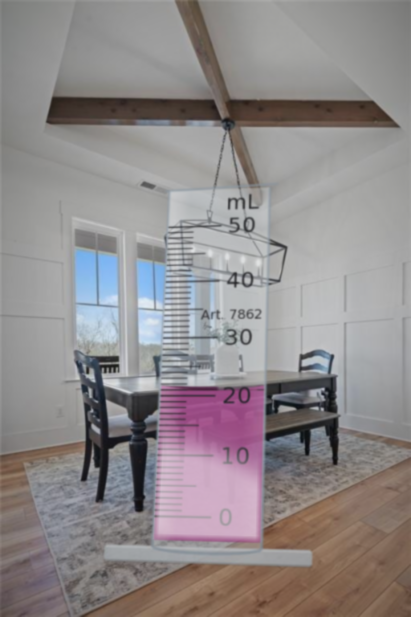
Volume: 21 mL
